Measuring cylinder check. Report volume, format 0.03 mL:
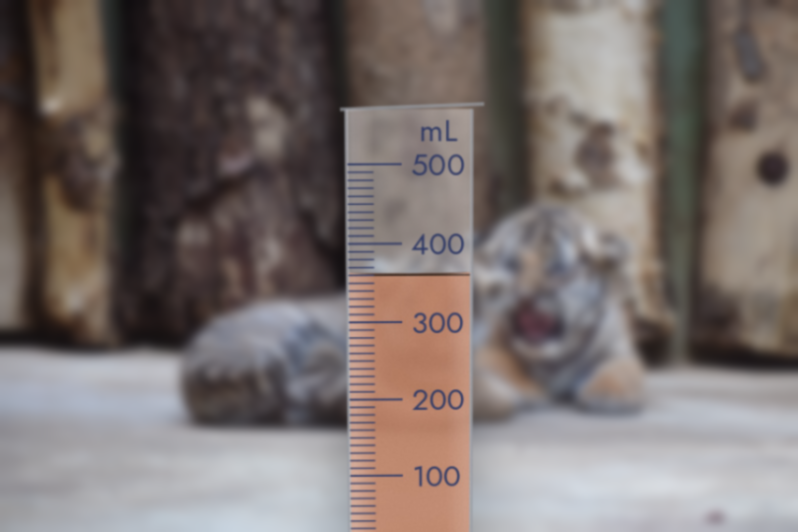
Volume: 360 mL
